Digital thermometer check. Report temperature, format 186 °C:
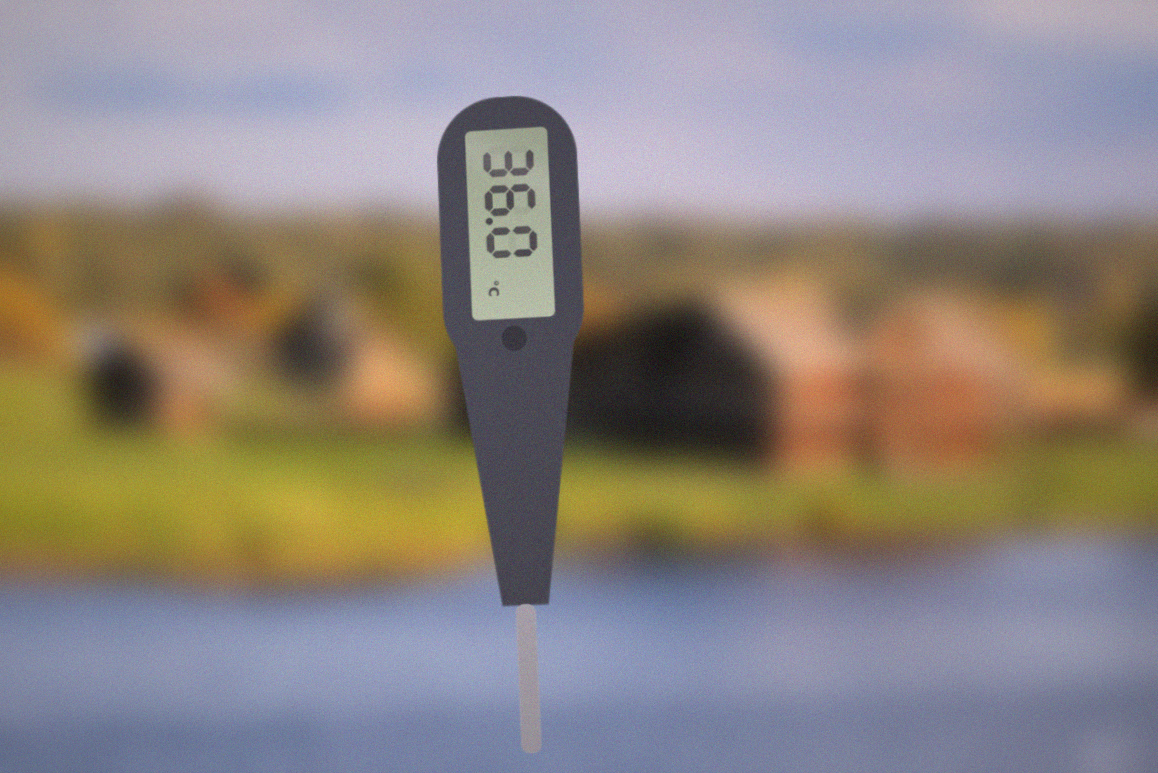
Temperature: 36.0 °C
